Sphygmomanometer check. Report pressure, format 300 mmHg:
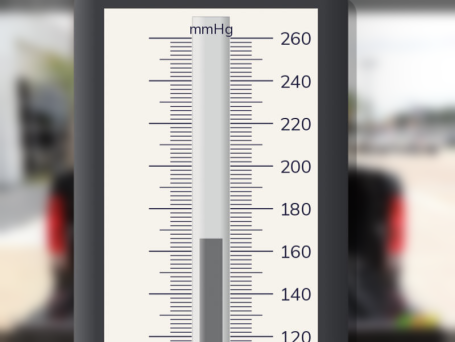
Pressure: 166 mmHg
